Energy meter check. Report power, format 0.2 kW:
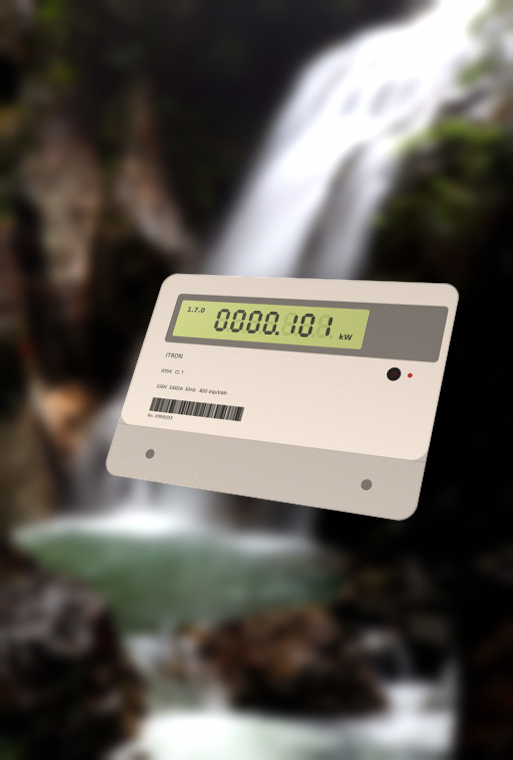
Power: 0.101 kW
